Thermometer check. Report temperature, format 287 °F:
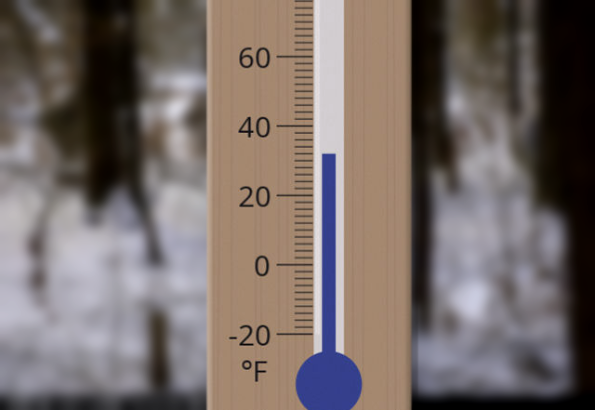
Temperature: 32 °F
